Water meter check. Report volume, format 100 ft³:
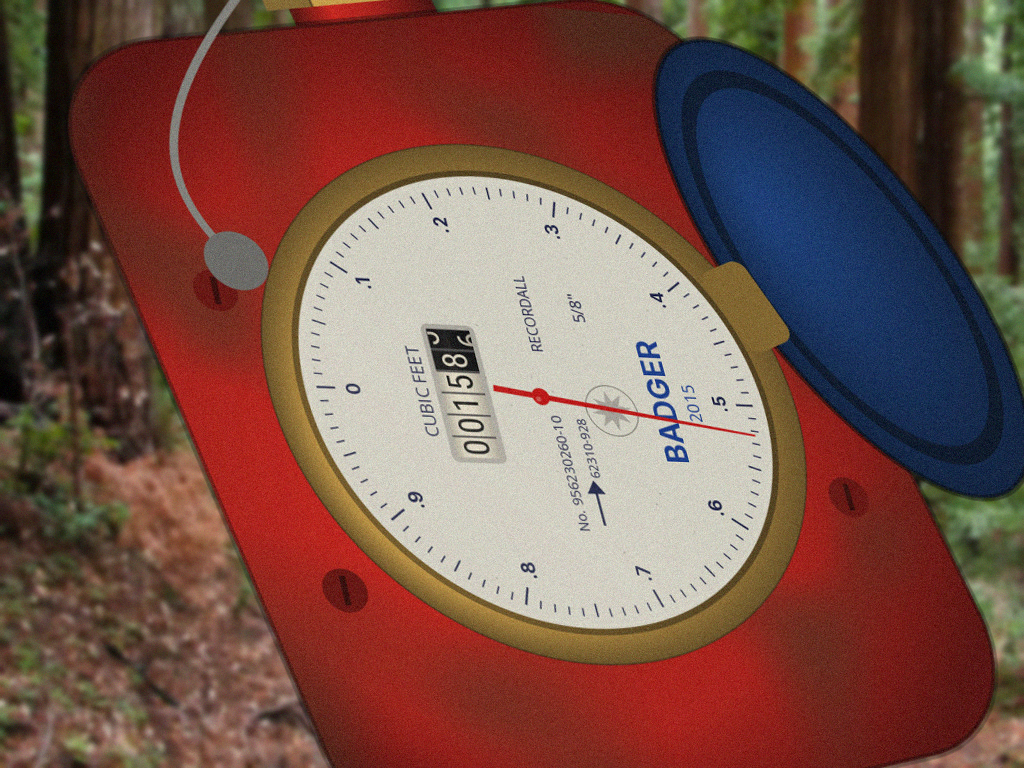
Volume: 1585.52 ft³
